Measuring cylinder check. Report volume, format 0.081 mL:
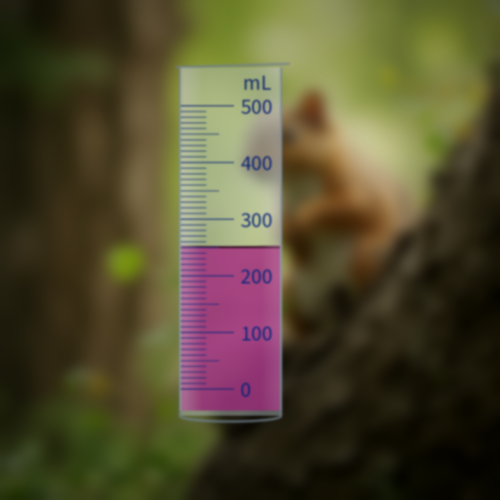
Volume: 250 mL
